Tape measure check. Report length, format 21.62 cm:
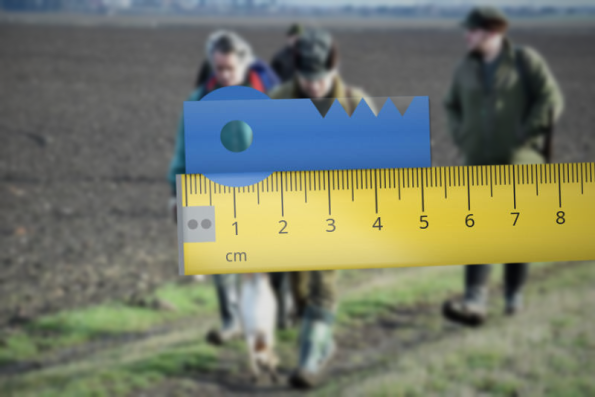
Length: 5.2 cm
